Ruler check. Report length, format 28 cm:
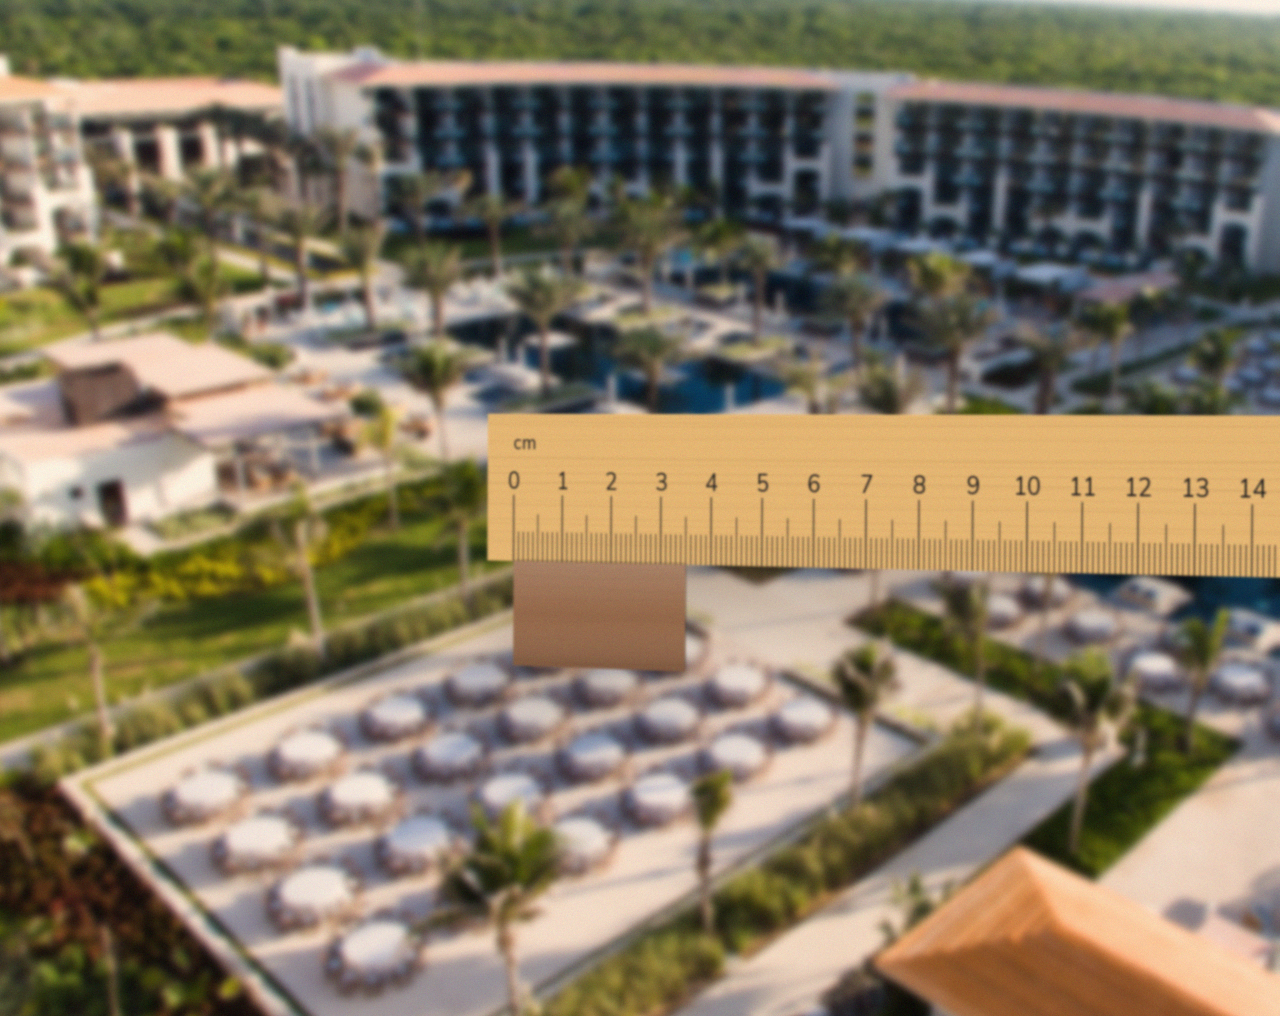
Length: 3.5 cm
